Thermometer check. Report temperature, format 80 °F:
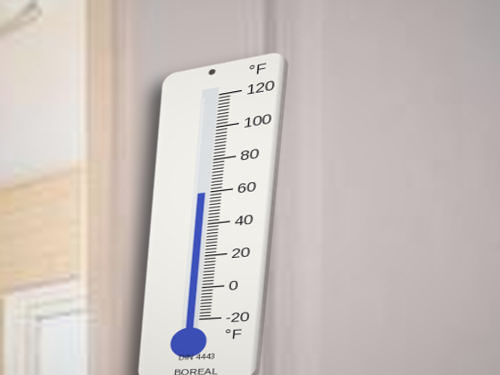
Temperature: 60 °F
